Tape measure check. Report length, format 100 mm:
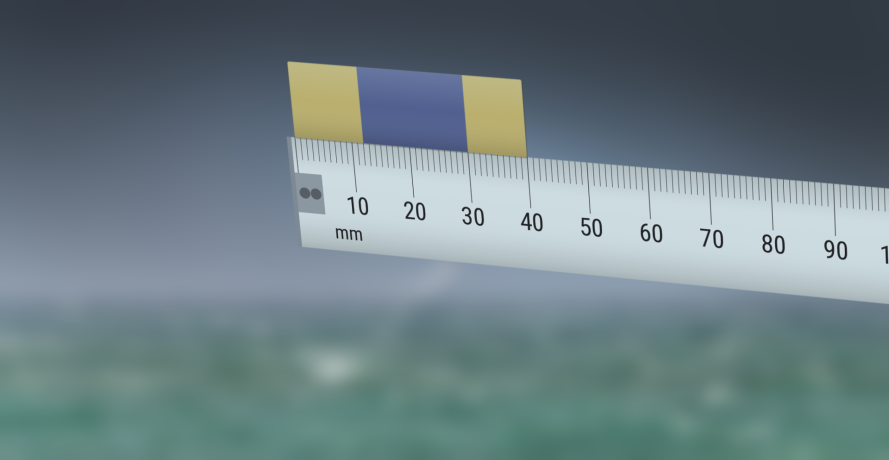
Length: 40 mm
